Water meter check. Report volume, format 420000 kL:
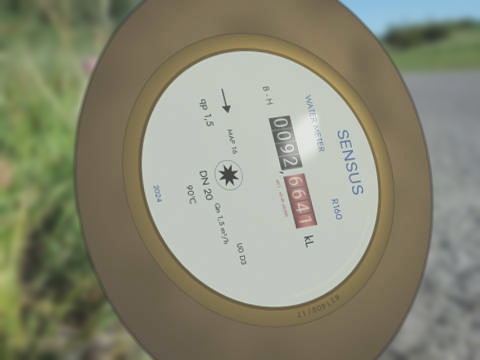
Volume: 92.6641 kL
